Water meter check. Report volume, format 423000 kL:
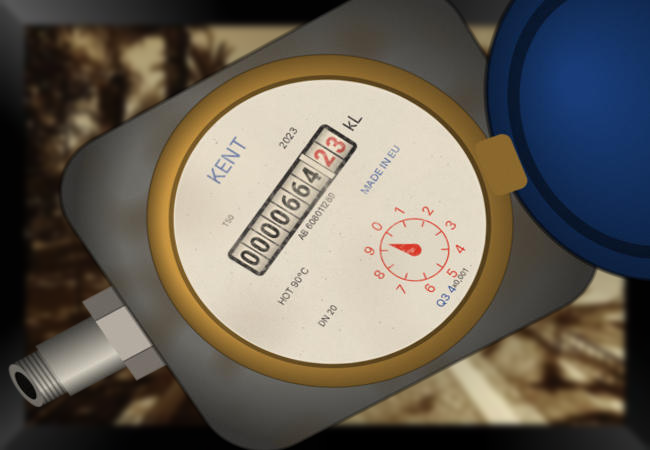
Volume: 664.229 kL
